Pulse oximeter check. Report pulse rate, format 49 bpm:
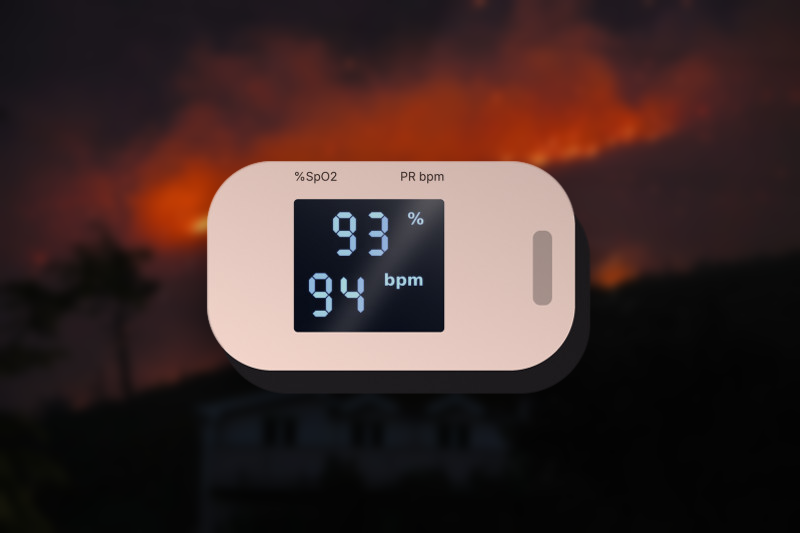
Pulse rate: 94 bpm
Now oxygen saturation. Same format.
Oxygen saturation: 93 %
